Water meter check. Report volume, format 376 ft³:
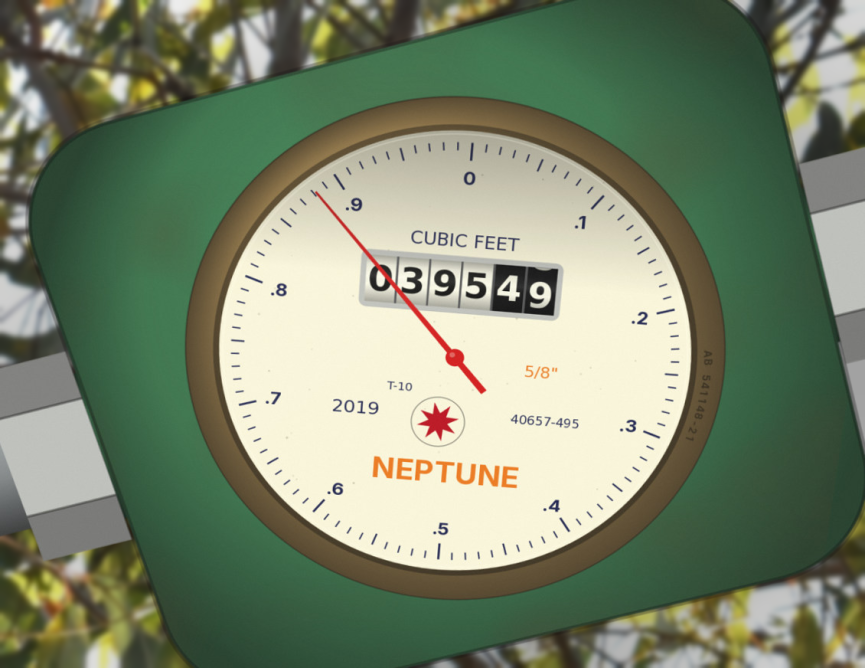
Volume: 39548.88 ft³
